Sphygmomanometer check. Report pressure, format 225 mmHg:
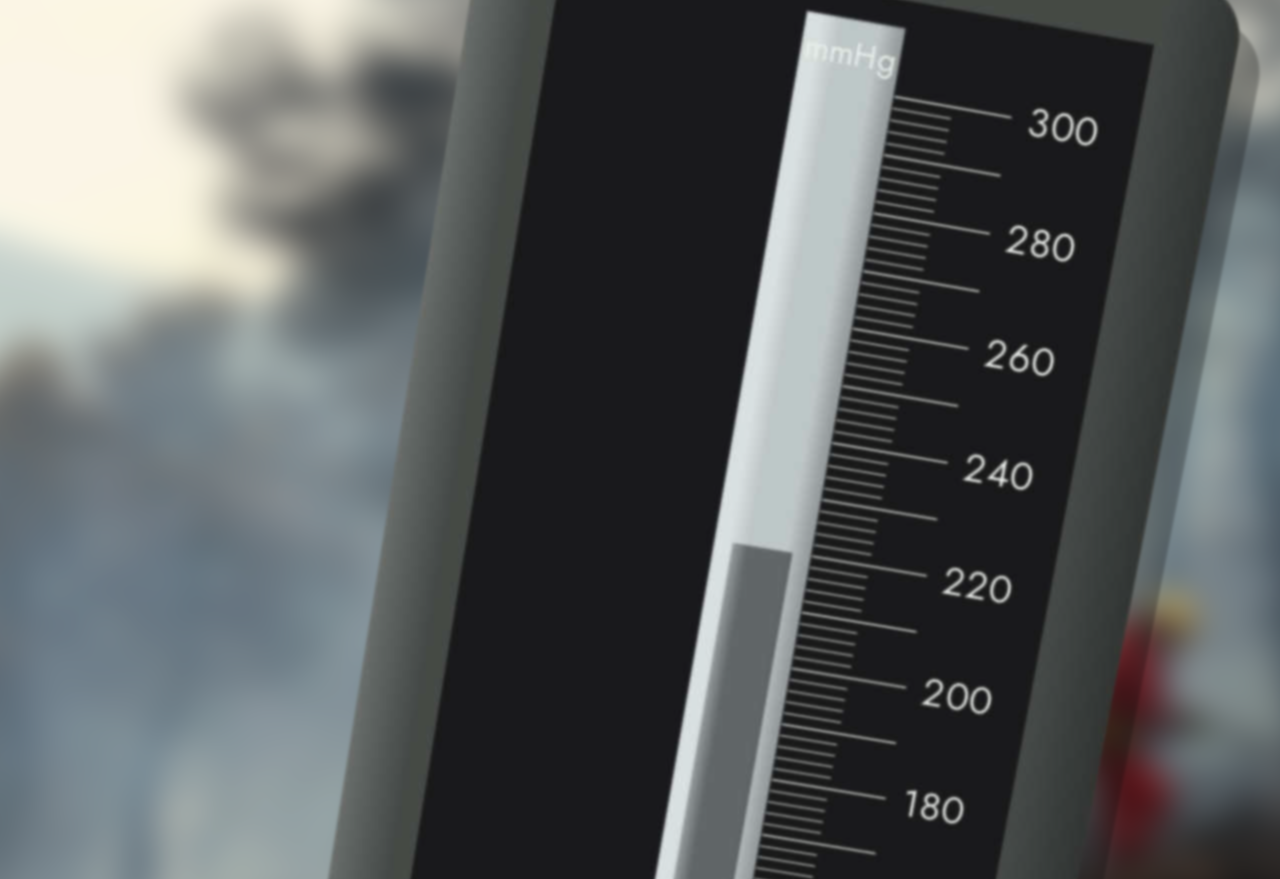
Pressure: 220 mmHg
